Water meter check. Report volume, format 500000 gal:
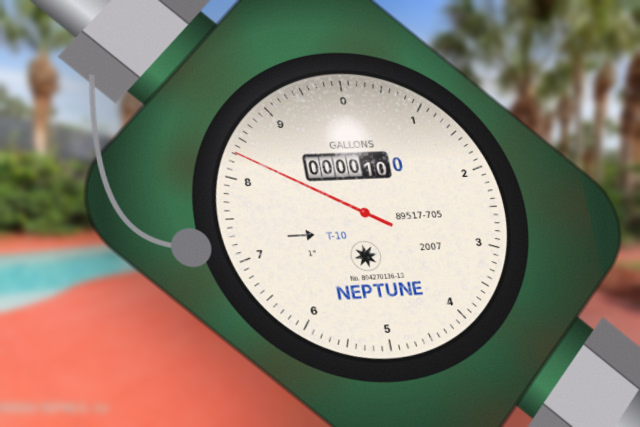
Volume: 98.3 gal
